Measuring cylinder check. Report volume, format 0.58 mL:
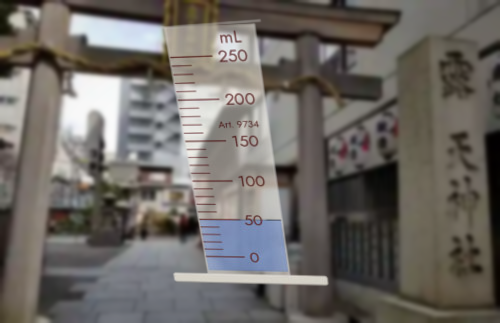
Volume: 50 mL
